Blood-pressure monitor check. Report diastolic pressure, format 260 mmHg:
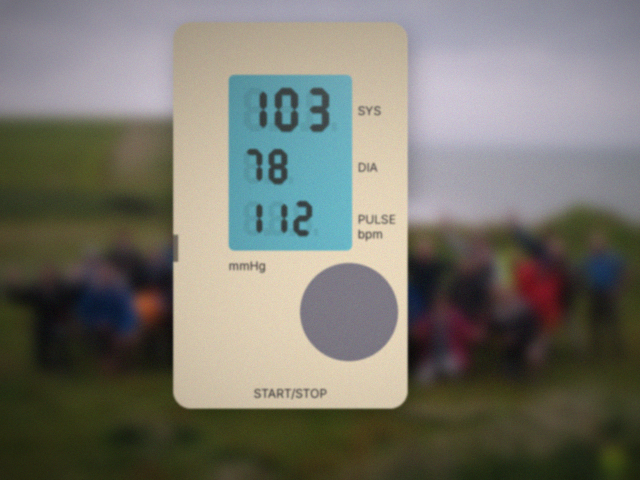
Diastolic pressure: 78 mmHg
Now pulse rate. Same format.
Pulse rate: 112 bpm
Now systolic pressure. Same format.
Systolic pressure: 103 mmHg
